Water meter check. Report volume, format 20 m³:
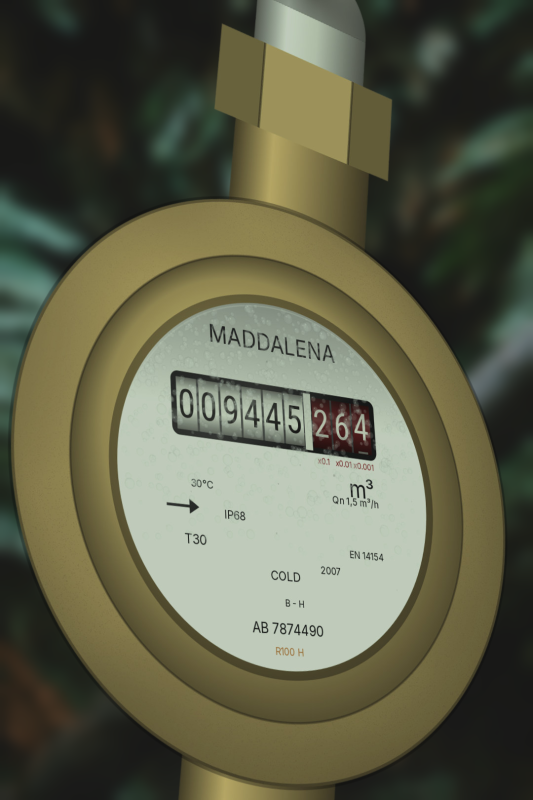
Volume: 9445.264 m³
